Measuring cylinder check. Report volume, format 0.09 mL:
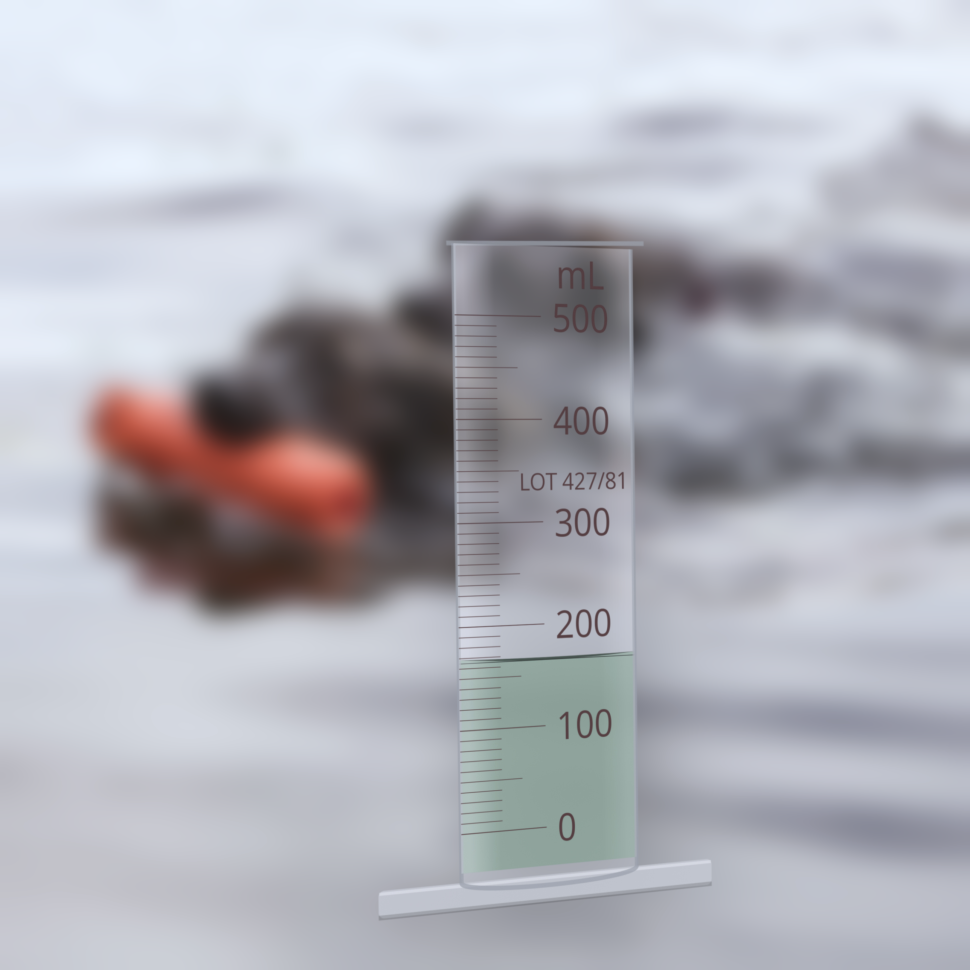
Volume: 165 mL
